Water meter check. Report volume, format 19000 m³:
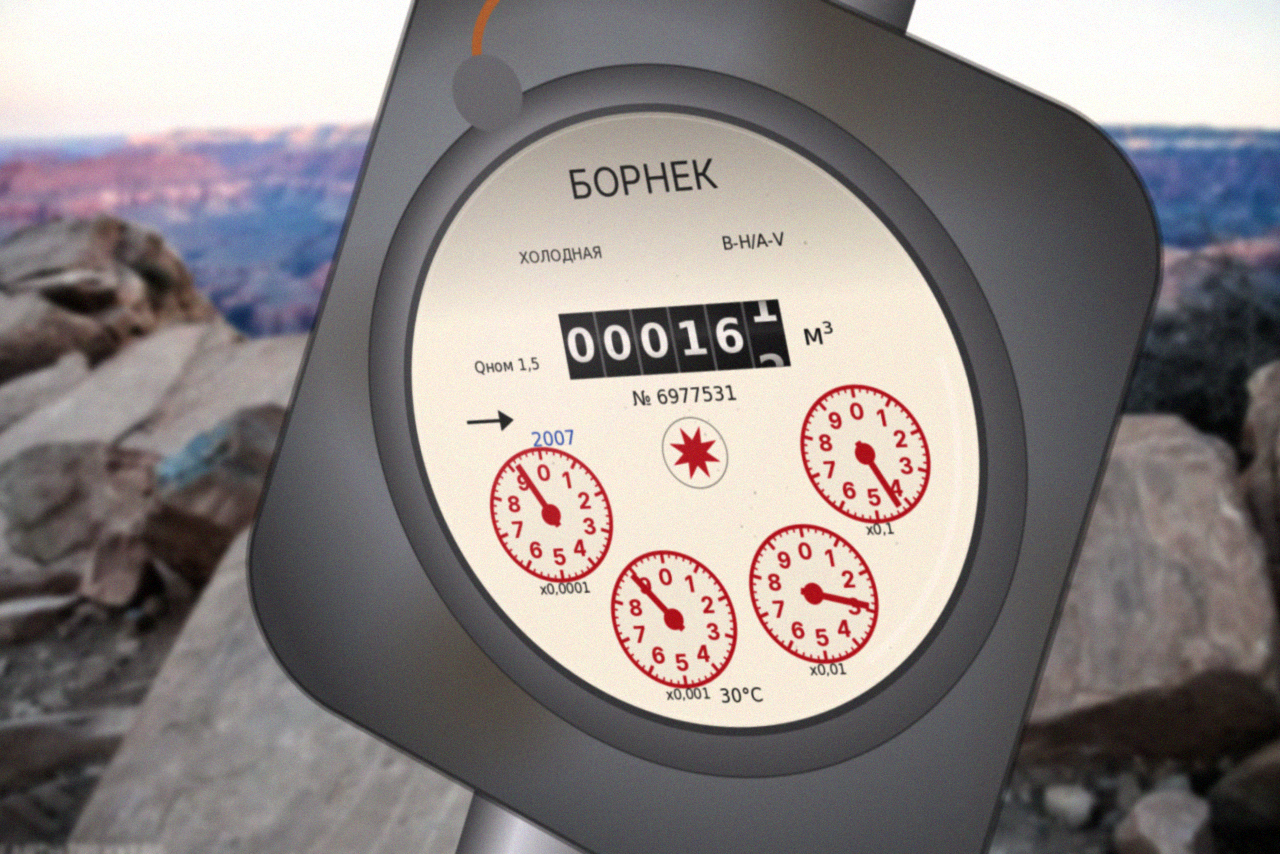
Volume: 161.4289 m³
